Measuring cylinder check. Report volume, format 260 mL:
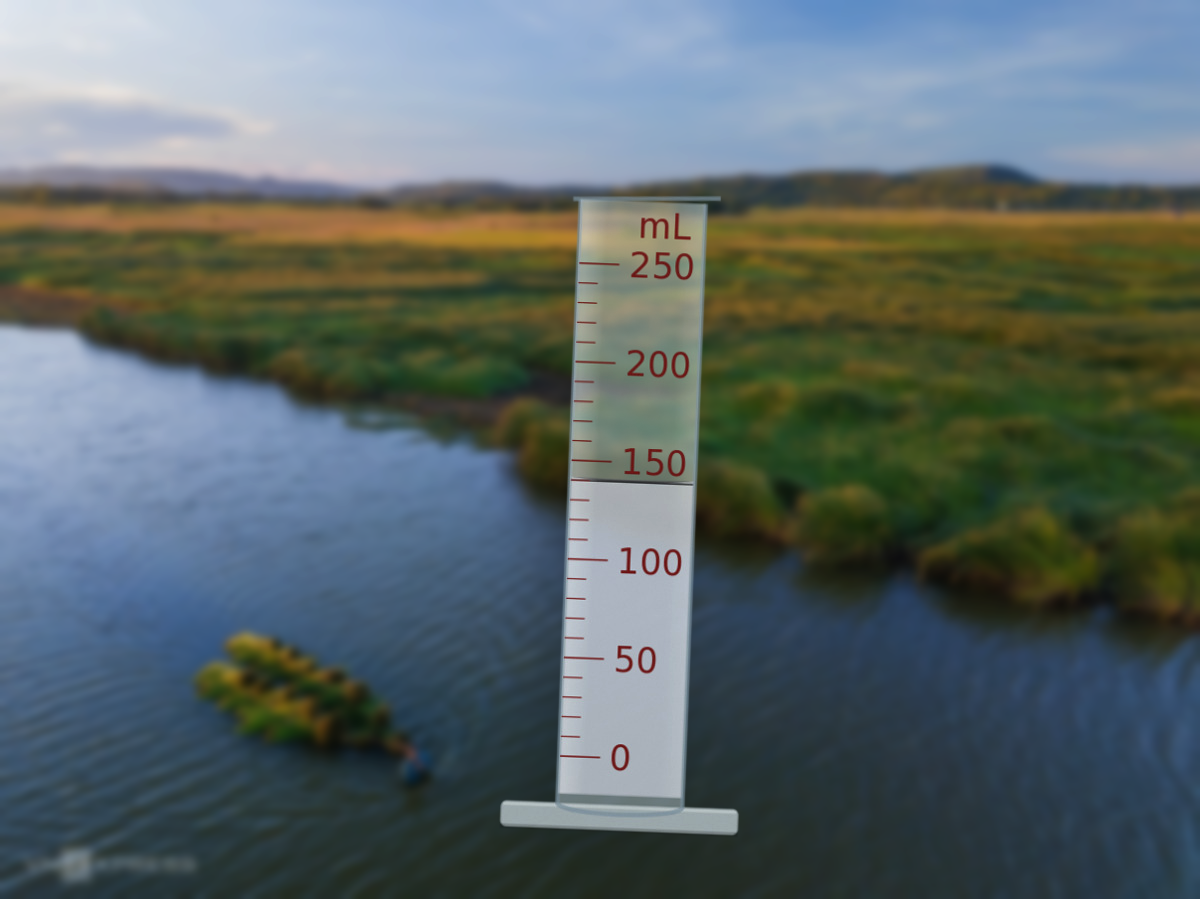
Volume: 140 mL
